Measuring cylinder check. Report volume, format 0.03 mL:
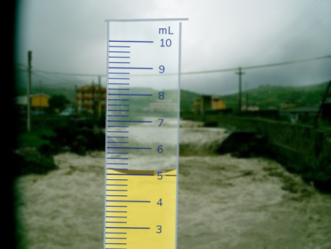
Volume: 5 mL
